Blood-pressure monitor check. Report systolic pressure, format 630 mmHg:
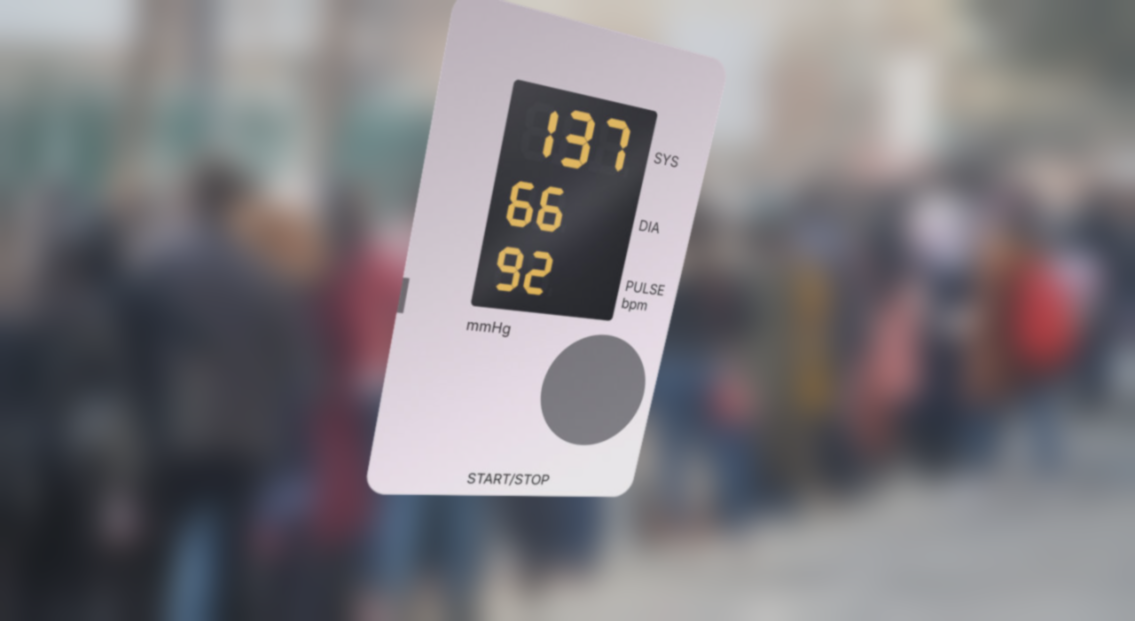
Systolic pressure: 137 mmHg
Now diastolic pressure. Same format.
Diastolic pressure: 66 mmHg
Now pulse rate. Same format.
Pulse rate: 92 bpm
